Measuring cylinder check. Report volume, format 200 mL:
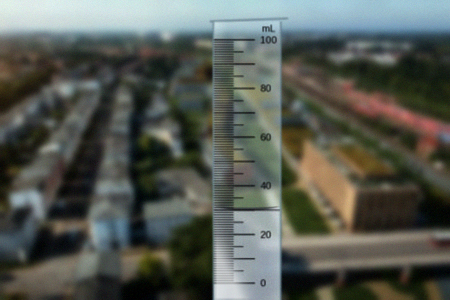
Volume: 30 mL
